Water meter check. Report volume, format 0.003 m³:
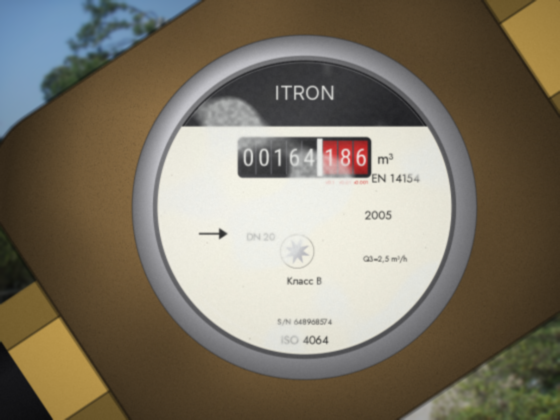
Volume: 164.186 m³
